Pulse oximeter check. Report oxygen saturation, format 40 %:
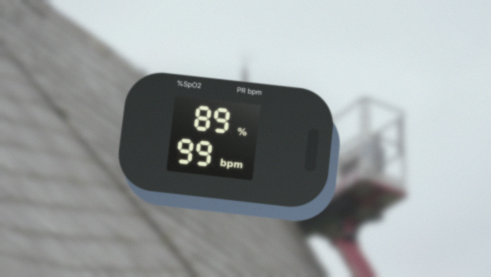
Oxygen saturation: 89 %
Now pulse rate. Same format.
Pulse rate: 99 bpm
